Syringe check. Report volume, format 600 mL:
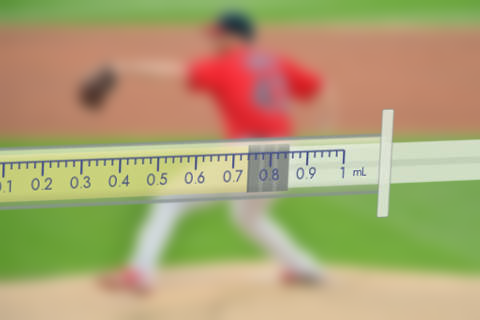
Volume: 0.74 mL
